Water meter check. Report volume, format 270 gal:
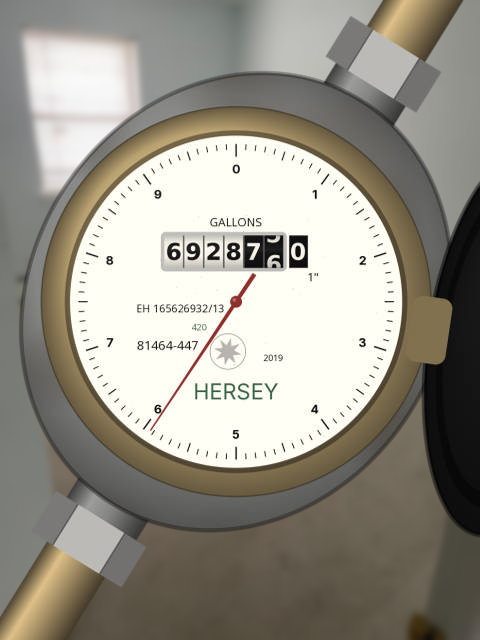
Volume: 6928755.9 gal
